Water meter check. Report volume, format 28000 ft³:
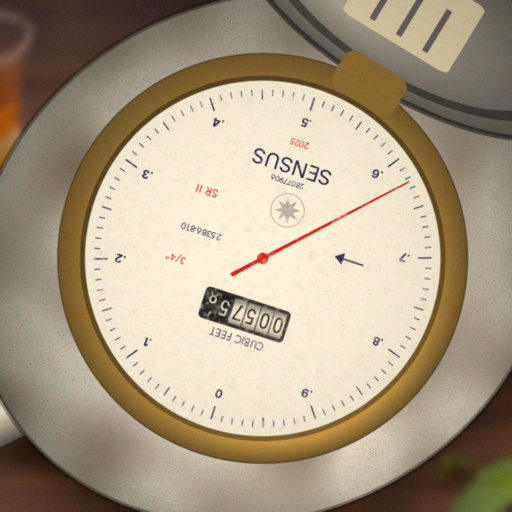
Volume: 5757.62 ft³
